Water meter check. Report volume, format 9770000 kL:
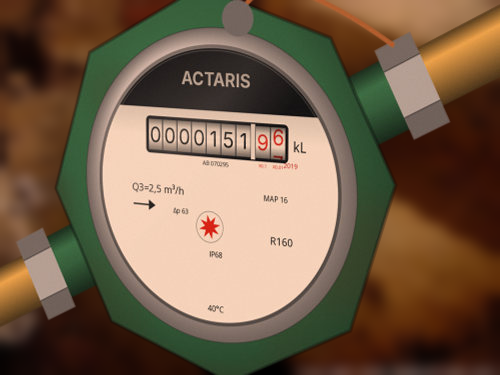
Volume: 151.96 kL
